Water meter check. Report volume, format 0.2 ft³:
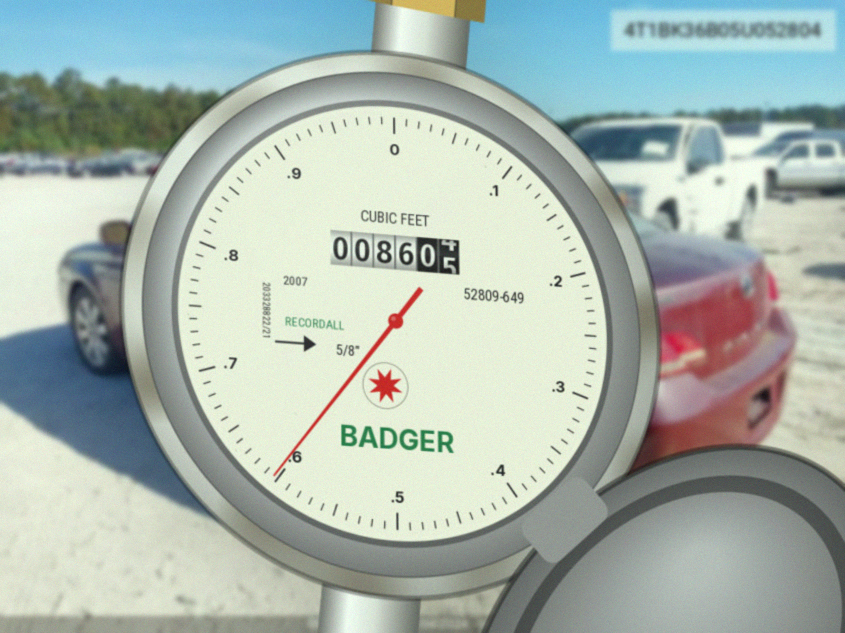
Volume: 8604.60 ft³
